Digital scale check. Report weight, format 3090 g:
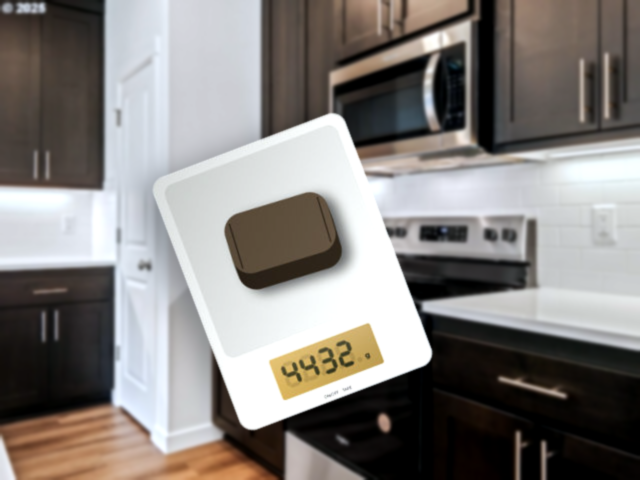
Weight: 4432 g
